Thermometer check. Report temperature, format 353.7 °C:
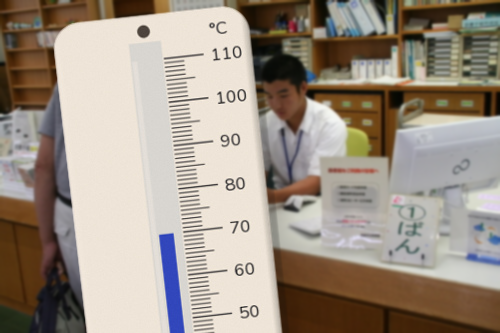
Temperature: 70 °C
